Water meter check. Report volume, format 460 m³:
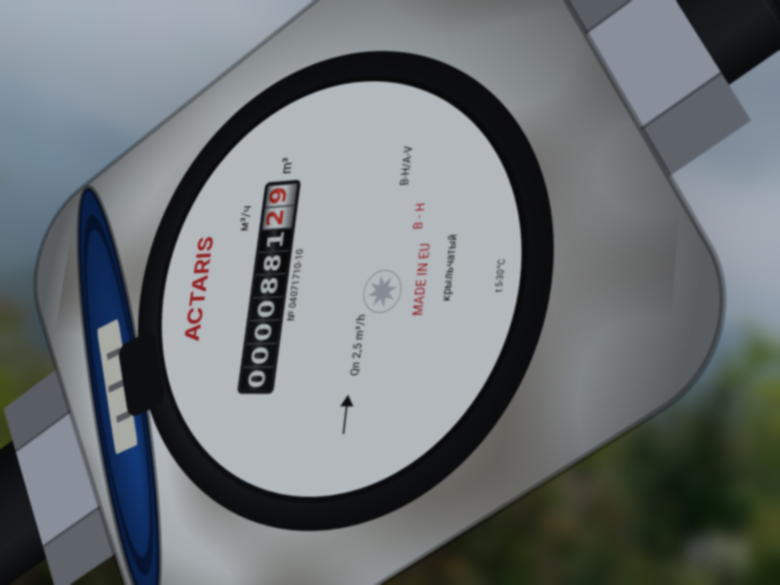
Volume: 881.29 m³
